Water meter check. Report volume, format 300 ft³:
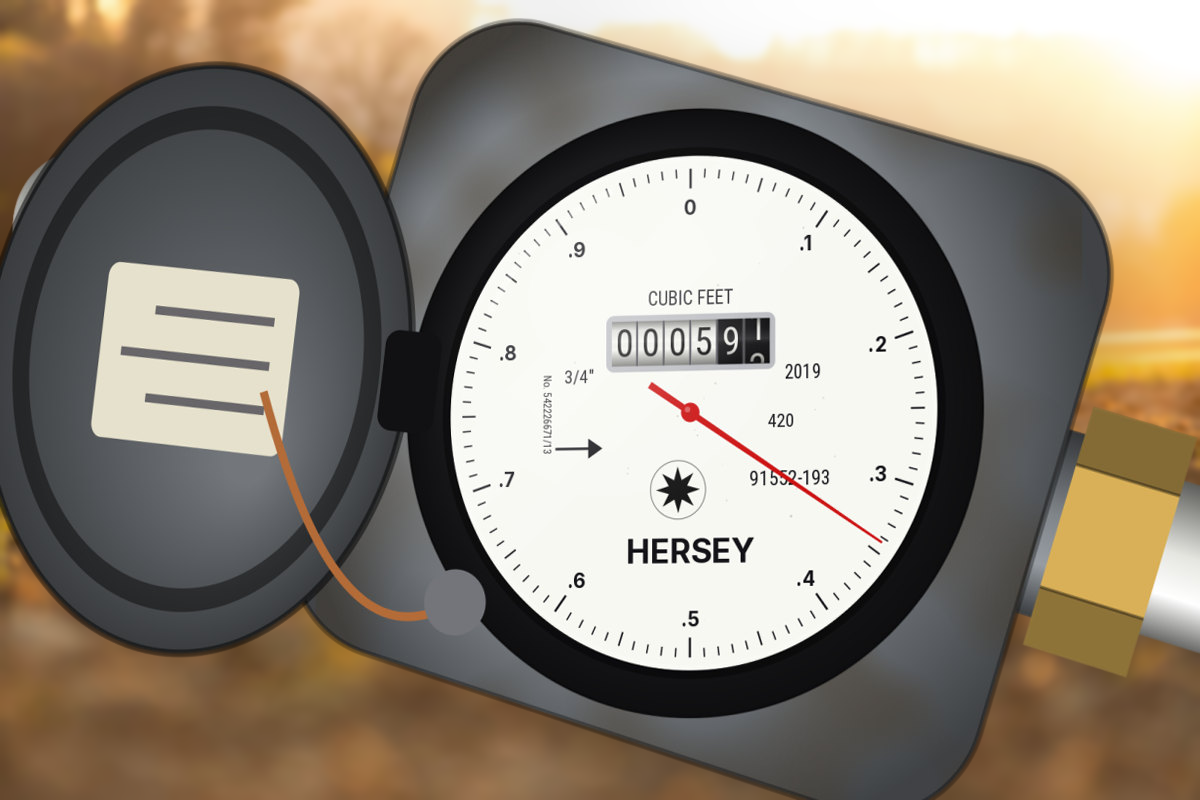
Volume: 591.34 ft³
